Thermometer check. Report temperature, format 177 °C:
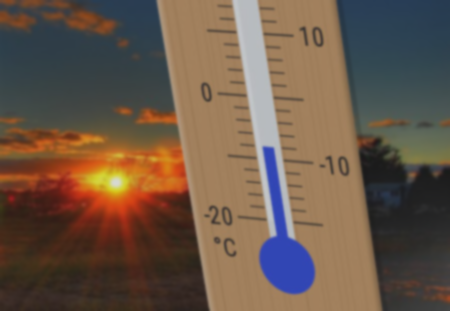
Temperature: -8 °C
